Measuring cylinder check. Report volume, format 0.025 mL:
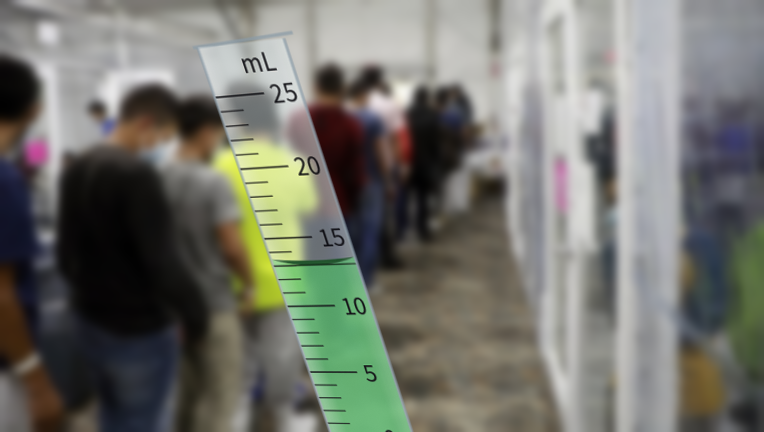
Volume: 13 mL
